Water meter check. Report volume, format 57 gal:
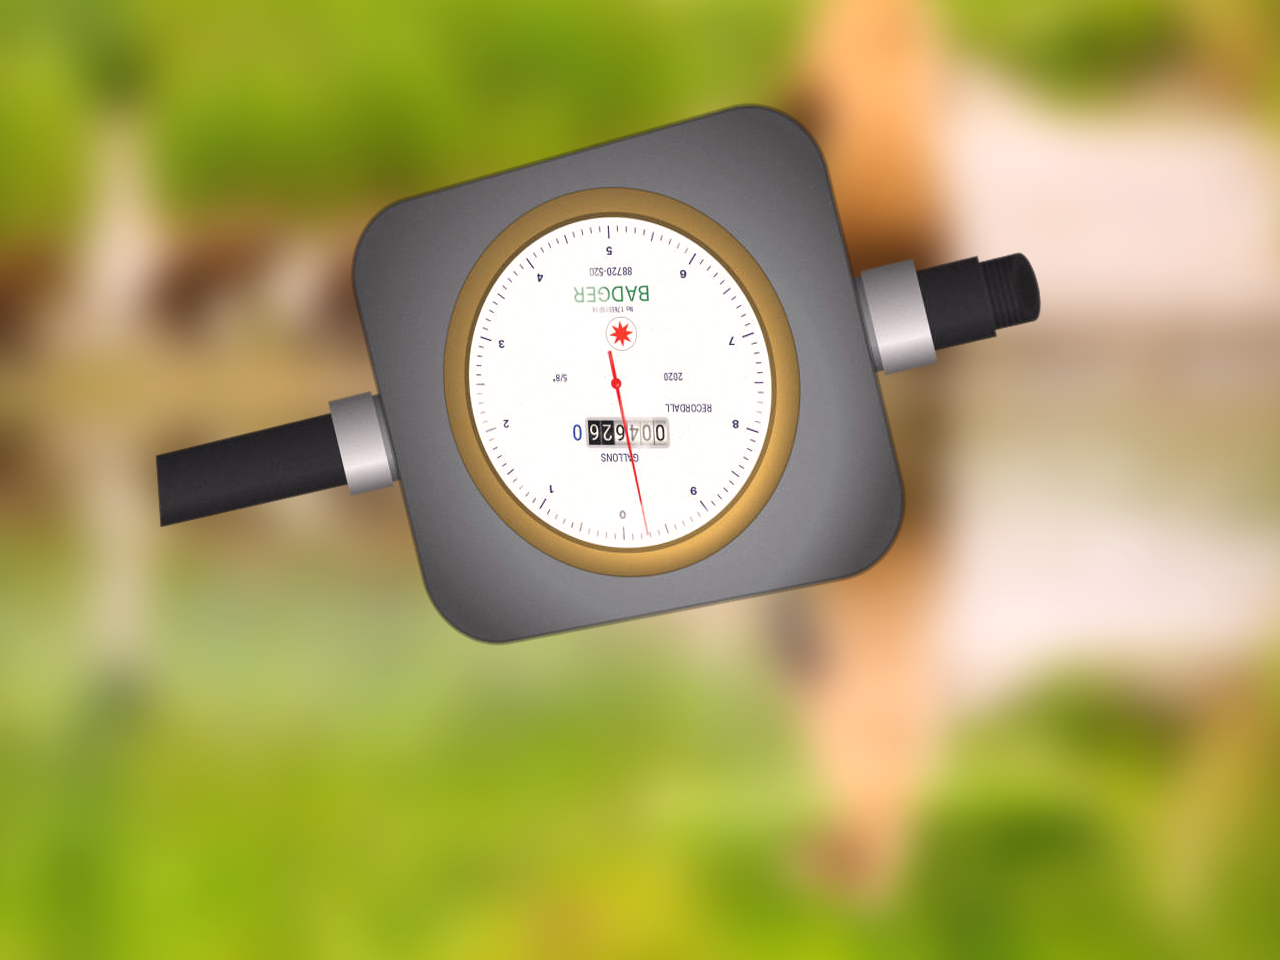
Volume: 46259.7 gal
